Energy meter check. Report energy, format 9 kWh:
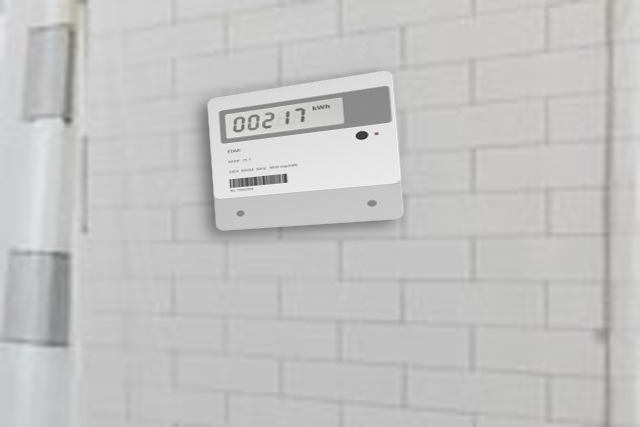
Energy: 217 kWh
